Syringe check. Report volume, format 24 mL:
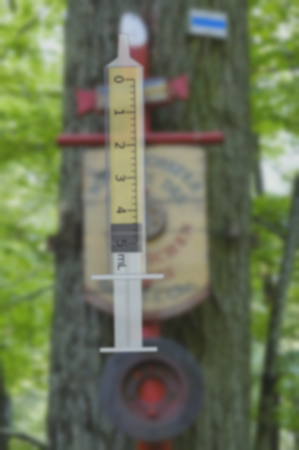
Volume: 4.4 mL
